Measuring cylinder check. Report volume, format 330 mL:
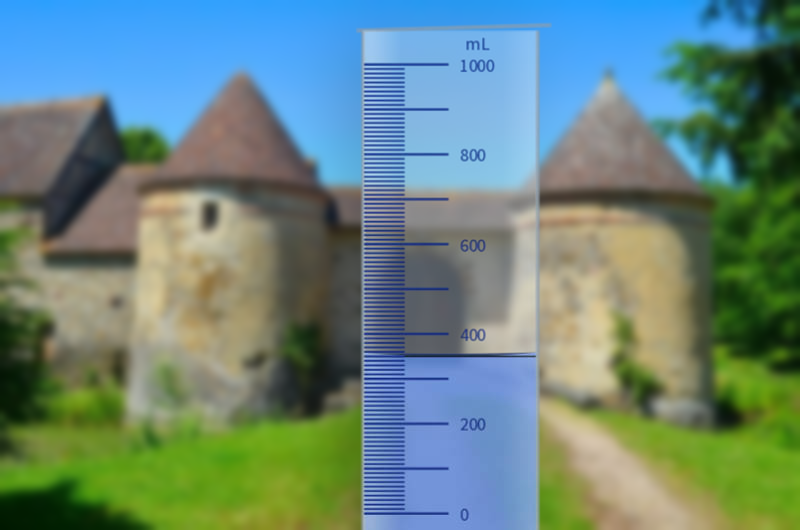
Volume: 350 mL
